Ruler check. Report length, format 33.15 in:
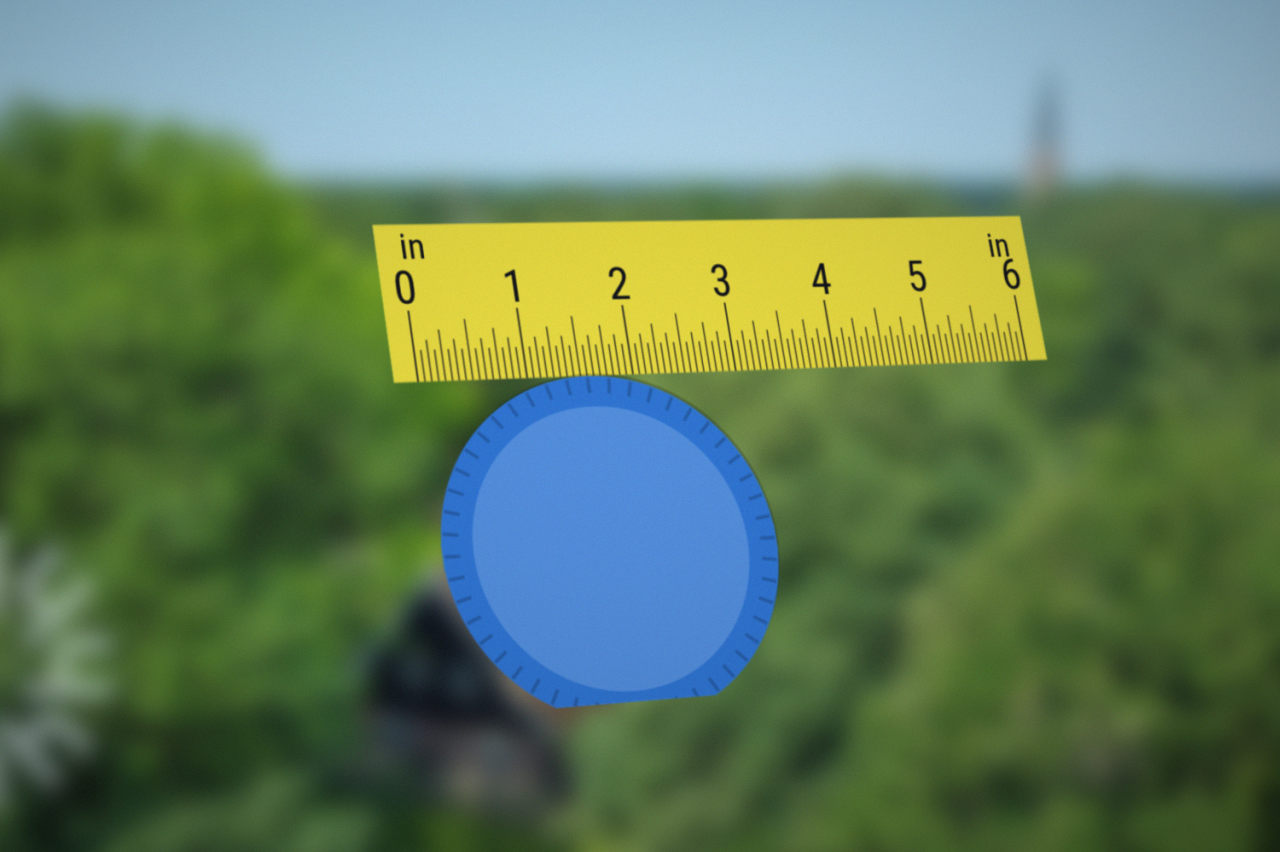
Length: 3.125 in
